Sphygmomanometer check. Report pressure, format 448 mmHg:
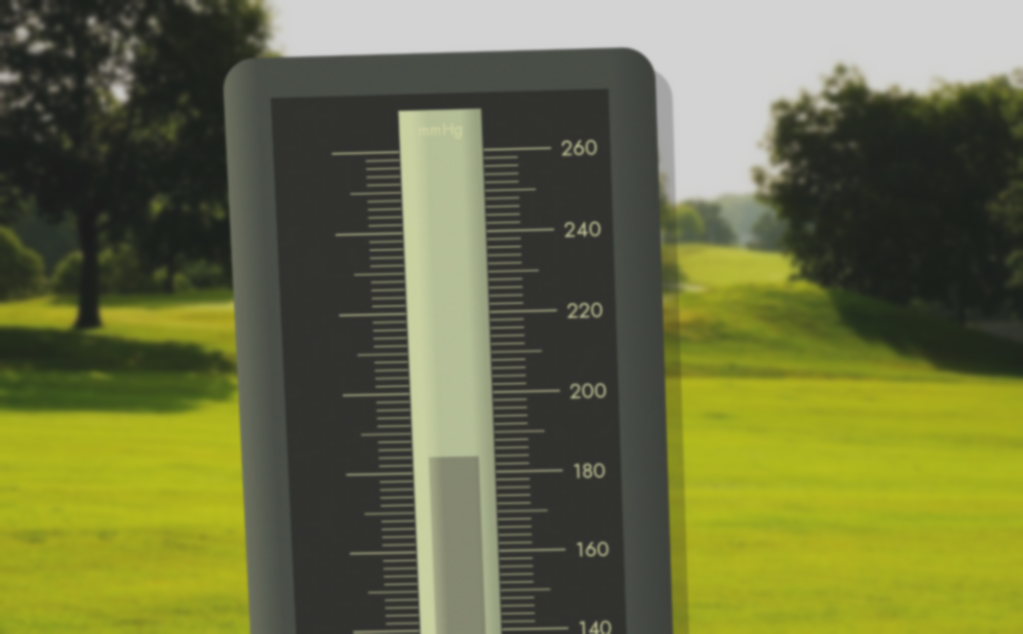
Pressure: 184 mmHg
